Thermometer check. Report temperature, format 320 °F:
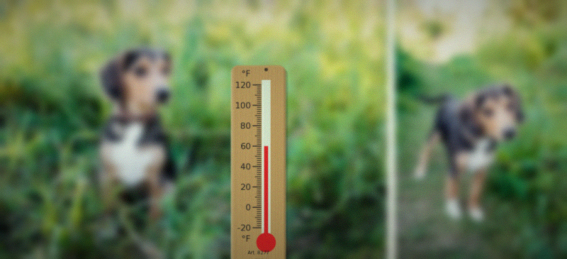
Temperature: 60 °F
